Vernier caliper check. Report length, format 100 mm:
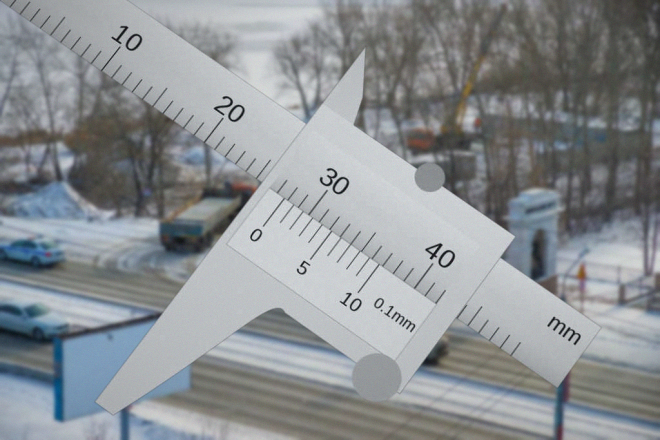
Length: 27.7 mm
